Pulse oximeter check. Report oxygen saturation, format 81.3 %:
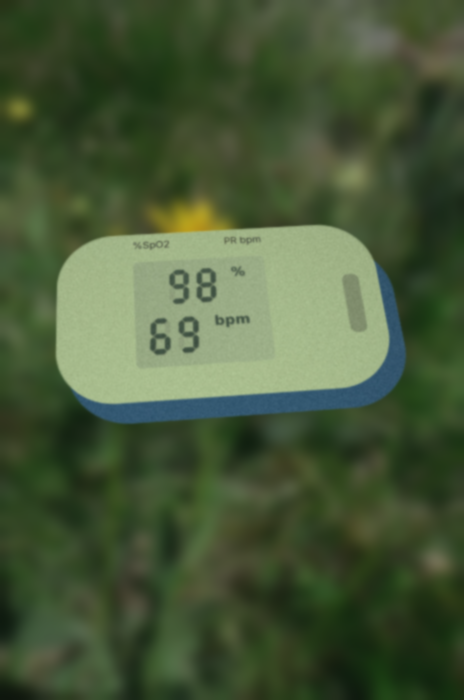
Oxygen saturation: 98 %
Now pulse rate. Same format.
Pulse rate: 69 bpm
